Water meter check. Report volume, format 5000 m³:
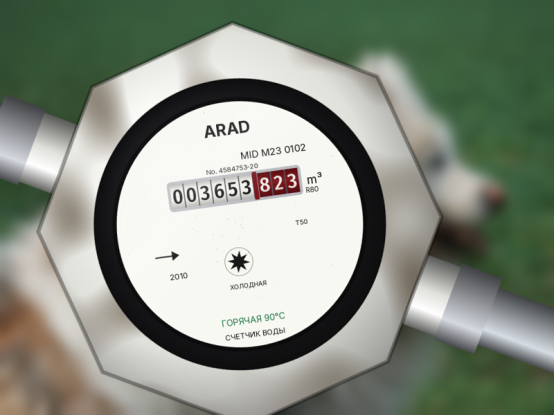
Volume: 3653.823 m³
